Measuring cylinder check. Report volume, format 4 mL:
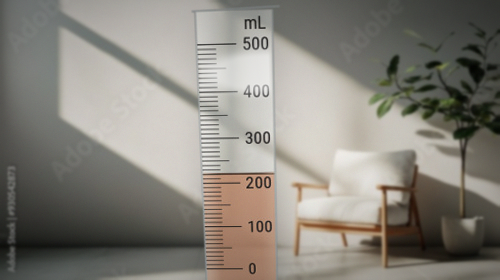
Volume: 220 mL
